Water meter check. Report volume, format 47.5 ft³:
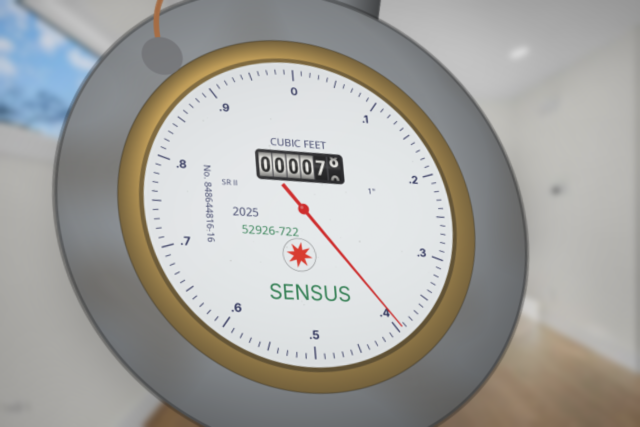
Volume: 78.39 ft³
